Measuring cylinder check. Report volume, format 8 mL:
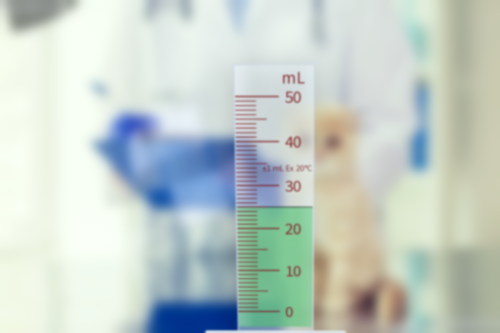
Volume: 25 mL
